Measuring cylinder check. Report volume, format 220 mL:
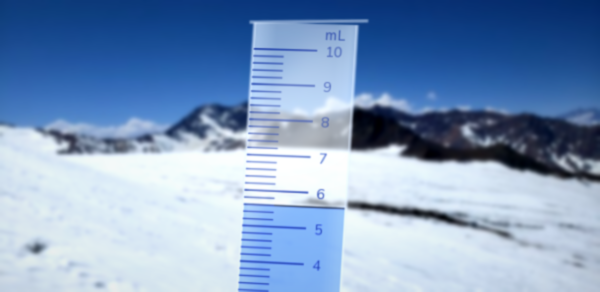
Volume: 5.6 mL
